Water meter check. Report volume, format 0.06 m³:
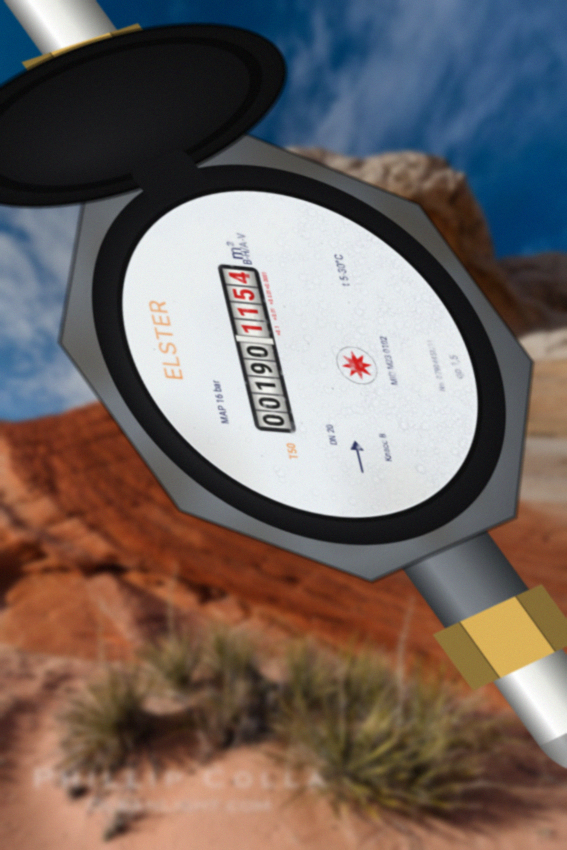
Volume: 190.1154 m³
